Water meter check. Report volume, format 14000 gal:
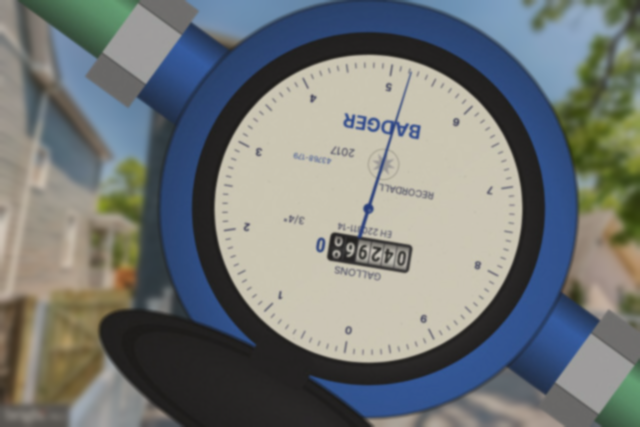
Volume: 429685.2 gal
